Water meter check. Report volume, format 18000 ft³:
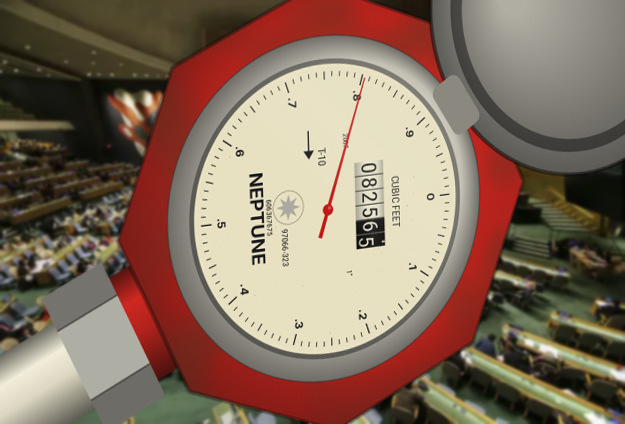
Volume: 82564.80 ft³
